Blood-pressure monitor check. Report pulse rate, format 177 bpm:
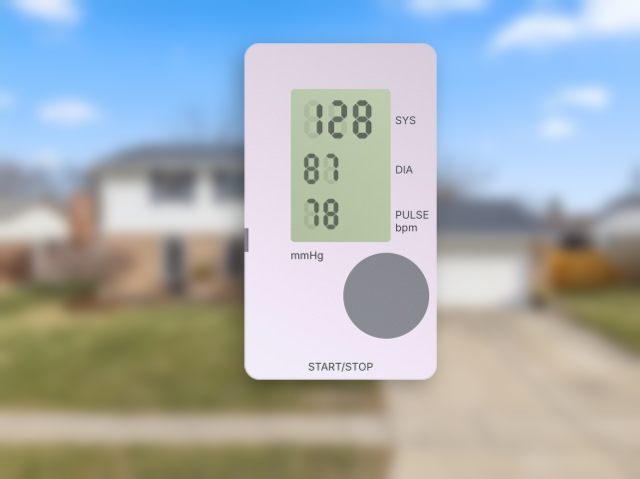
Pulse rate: 78 bpm
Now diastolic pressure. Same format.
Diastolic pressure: 87 mmHg
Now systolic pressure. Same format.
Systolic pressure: 128 mmHg
